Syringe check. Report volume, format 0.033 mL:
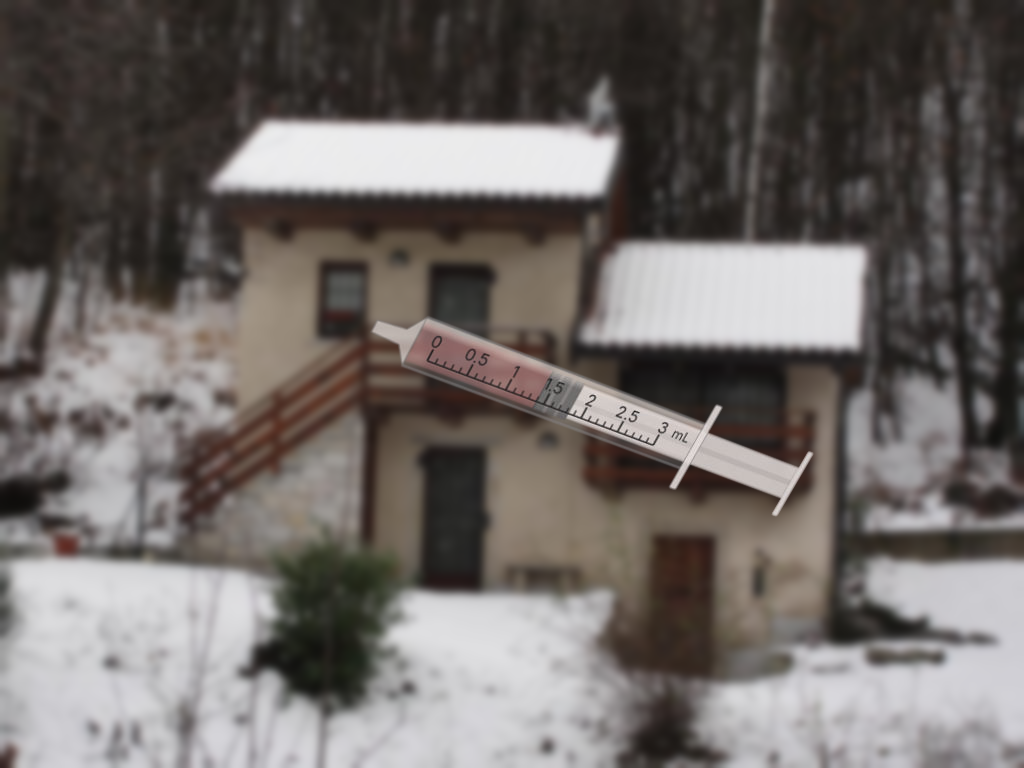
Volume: 1.4 mL
